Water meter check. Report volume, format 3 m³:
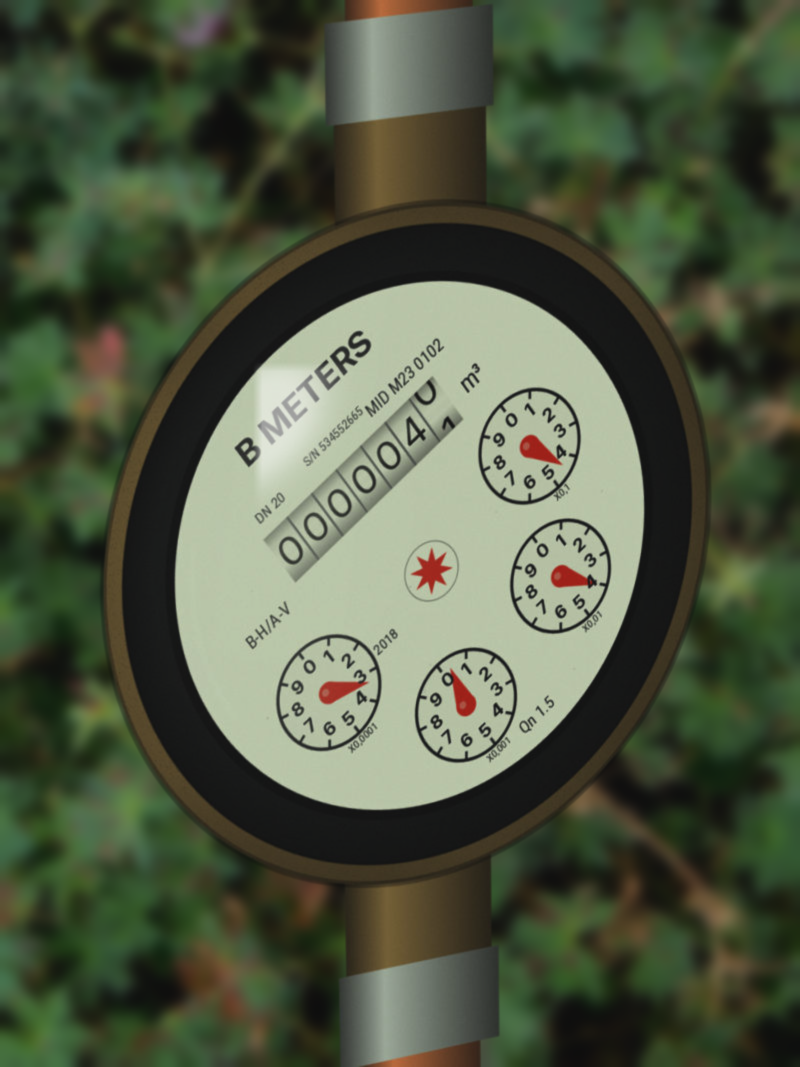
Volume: 40.4403 m³
